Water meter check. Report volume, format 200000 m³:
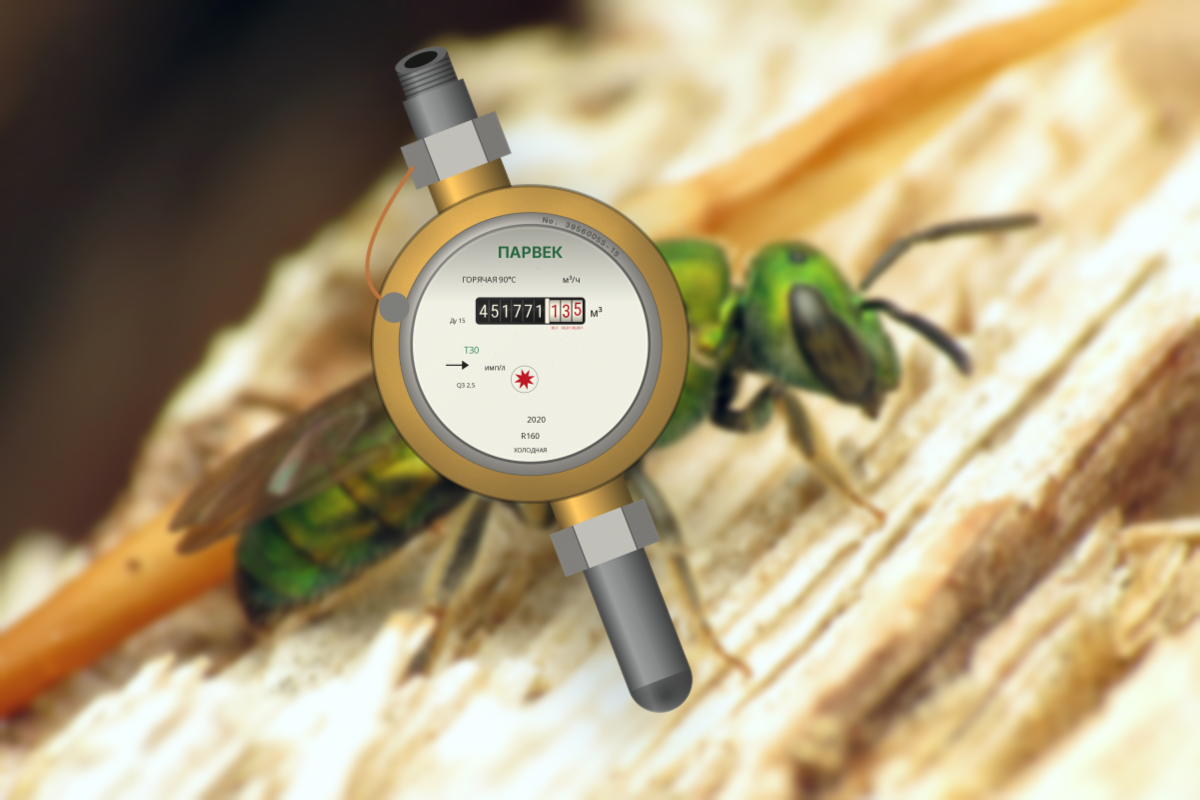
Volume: 451771.135 m³
